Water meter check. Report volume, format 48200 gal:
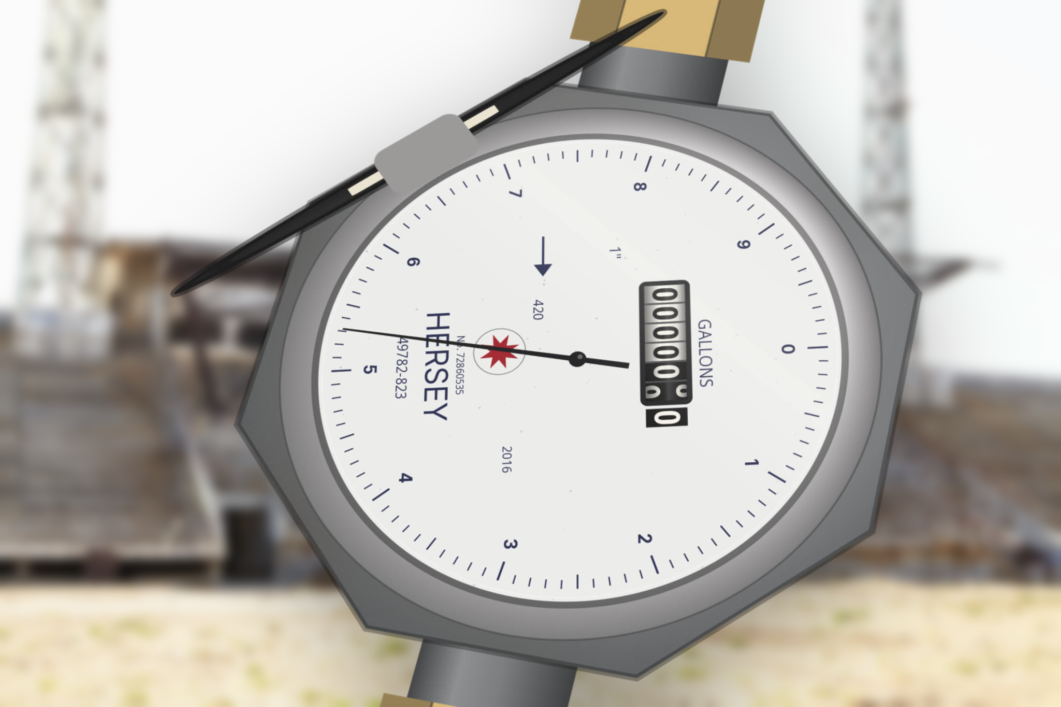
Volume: 85.3 gal
